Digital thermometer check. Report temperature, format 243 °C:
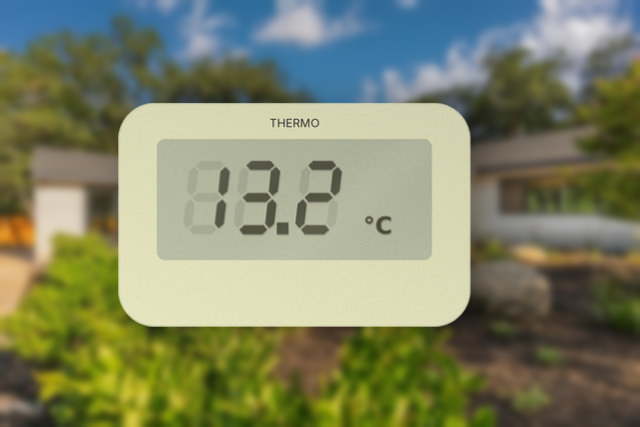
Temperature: 13.2 °C
